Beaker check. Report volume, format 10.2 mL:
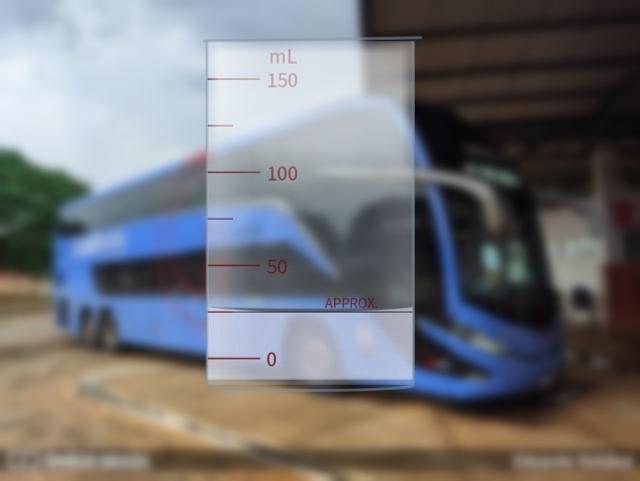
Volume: 25 mL
